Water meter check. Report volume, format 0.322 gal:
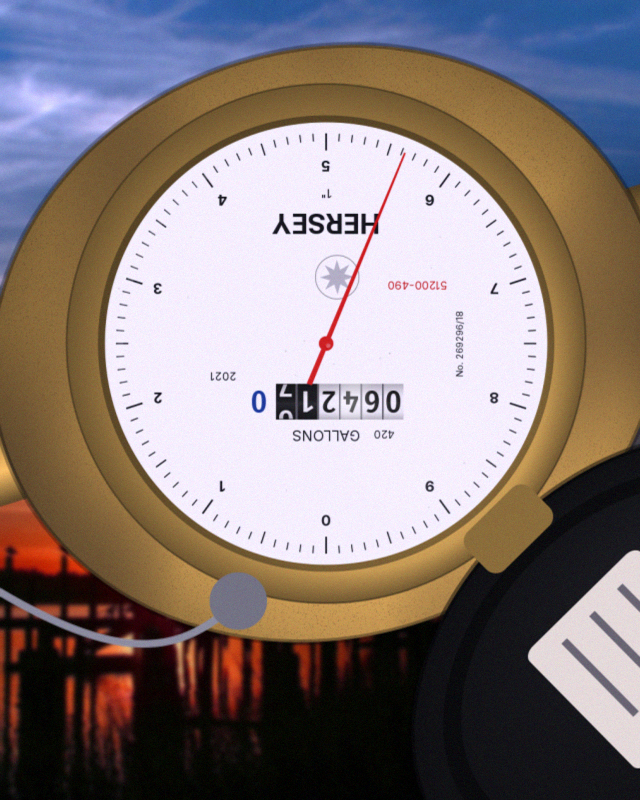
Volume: 642165.6 gal
